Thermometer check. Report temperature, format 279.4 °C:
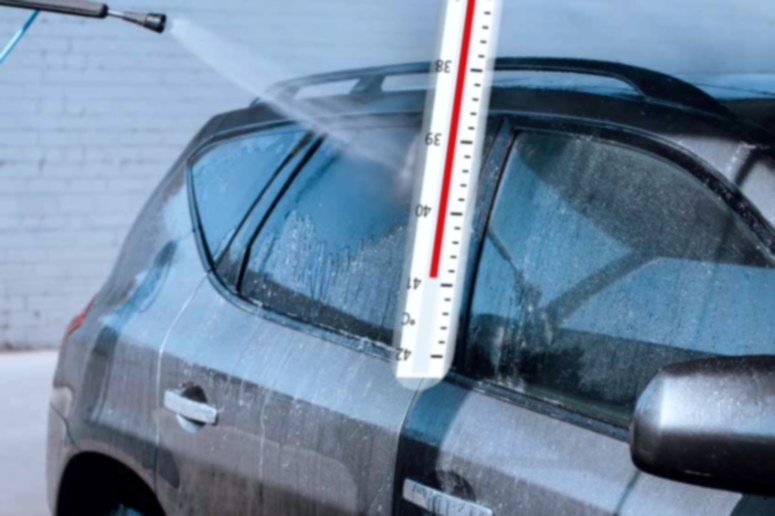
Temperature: 40.9 °C
